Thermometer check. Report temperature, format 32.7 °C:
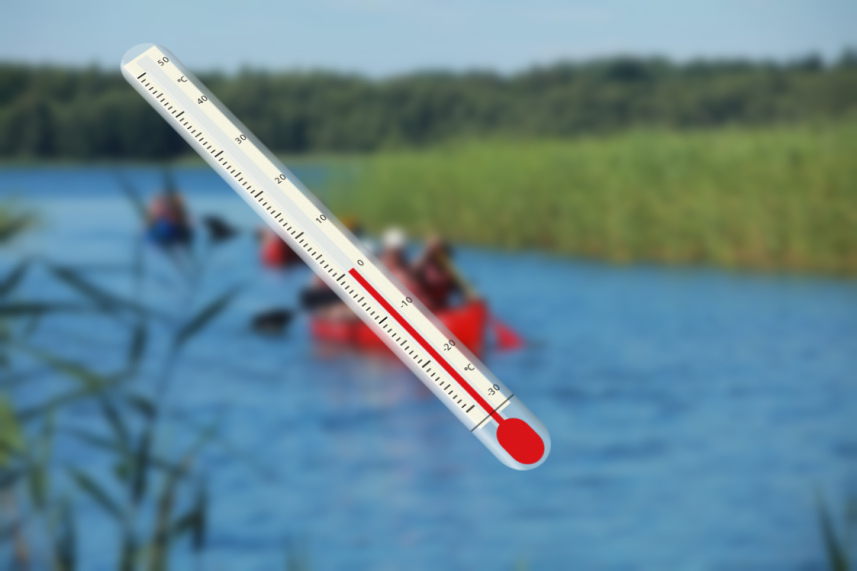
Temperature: 0 °C
